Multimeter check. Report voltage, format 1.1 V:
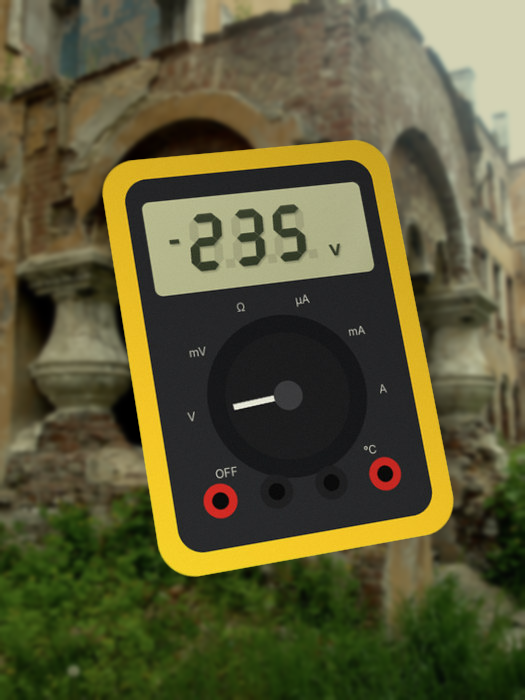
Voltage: -235 V
